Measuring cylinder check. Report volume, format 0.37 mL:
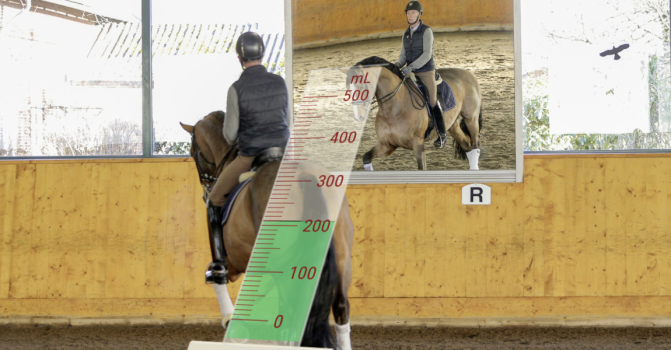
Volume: 210 mL
